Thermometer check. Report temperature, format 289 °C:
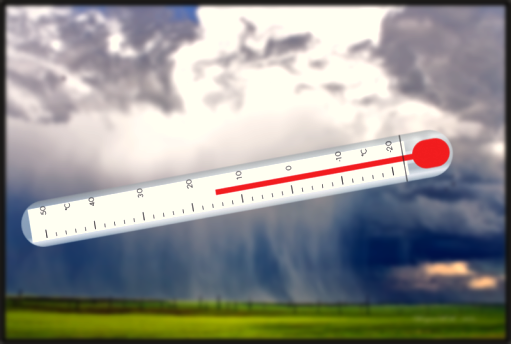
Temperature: 15 °C
